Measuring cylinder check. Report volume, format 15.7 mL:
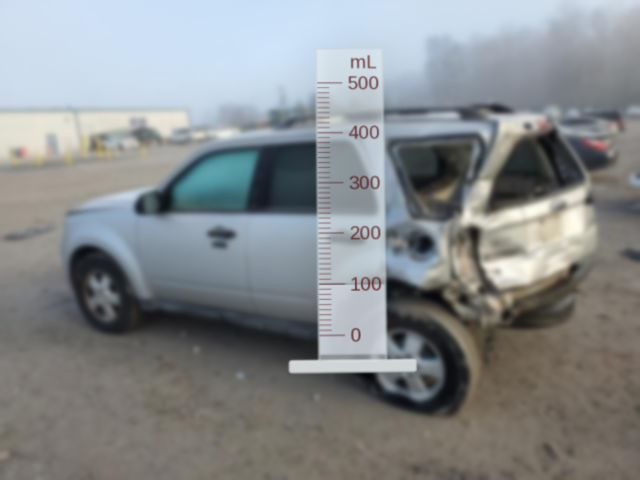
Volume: 100 mL
